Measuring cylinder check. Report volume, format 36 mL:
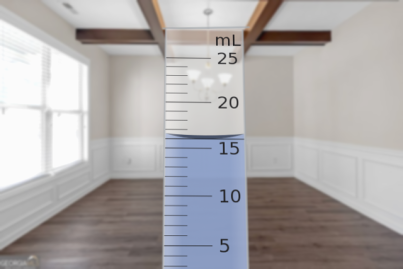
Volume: 16 mL
